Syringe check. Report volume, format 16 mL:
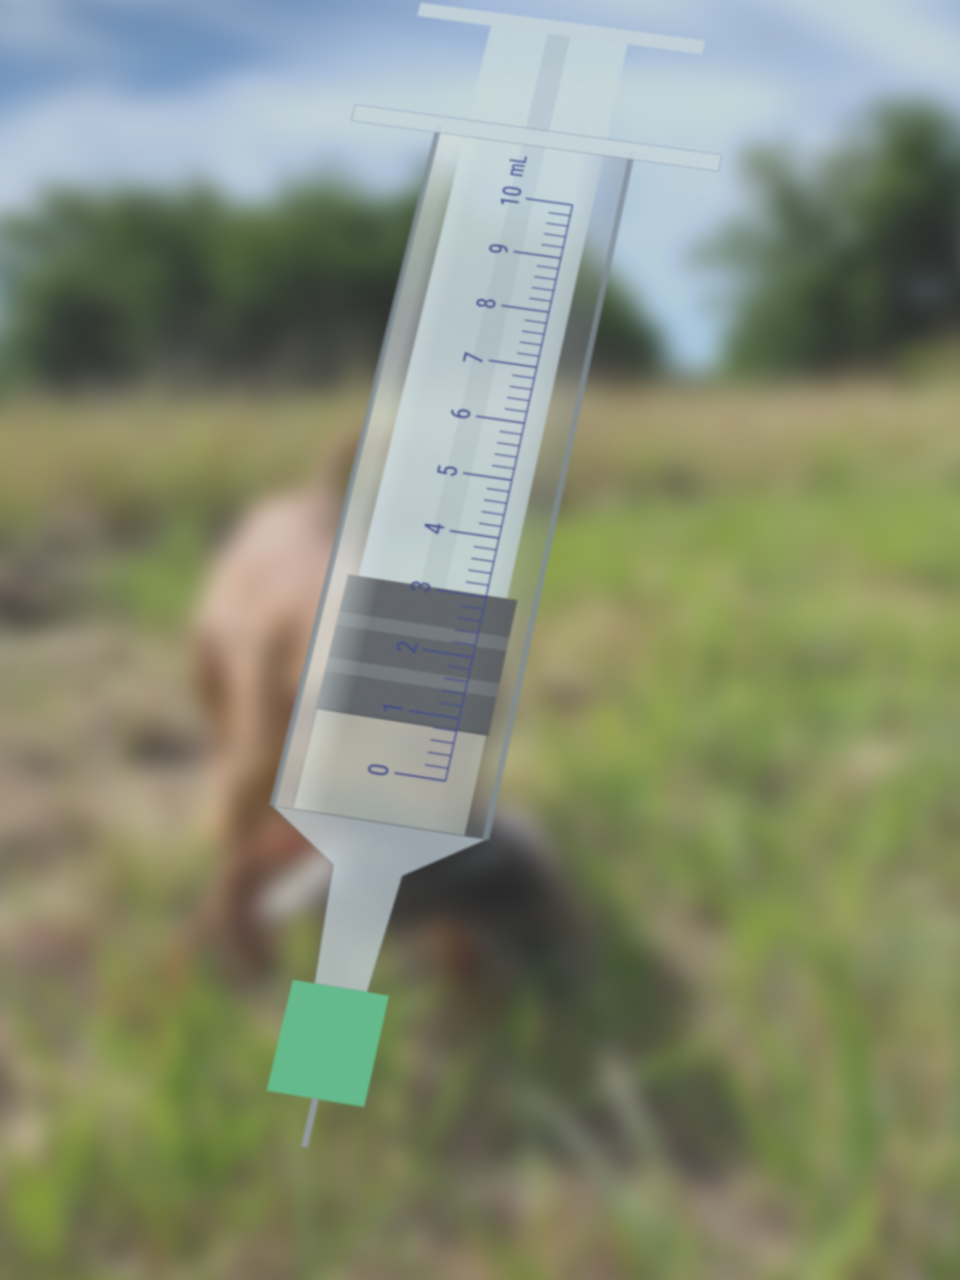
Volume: 0.8 mL
